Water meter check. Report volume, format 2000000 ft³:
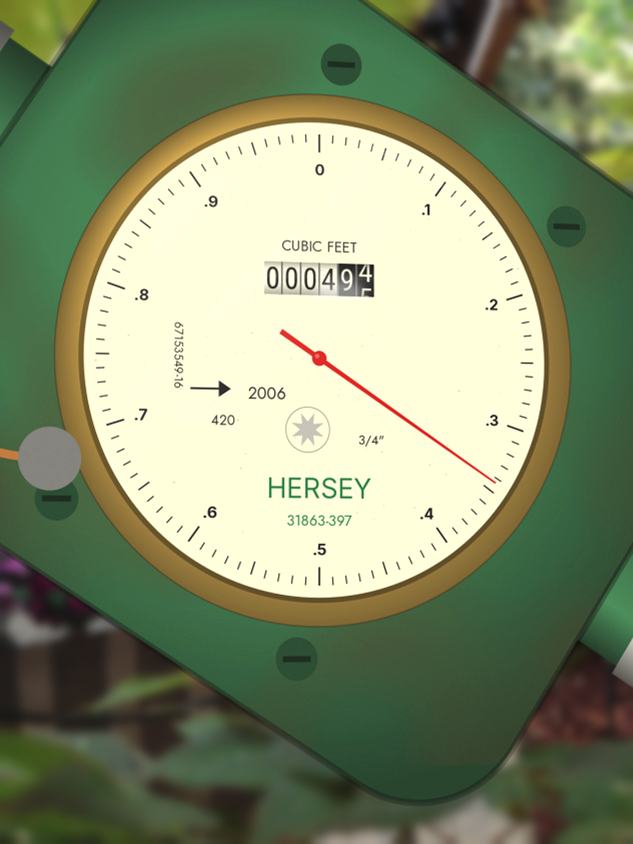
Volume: 494.34 ft³
